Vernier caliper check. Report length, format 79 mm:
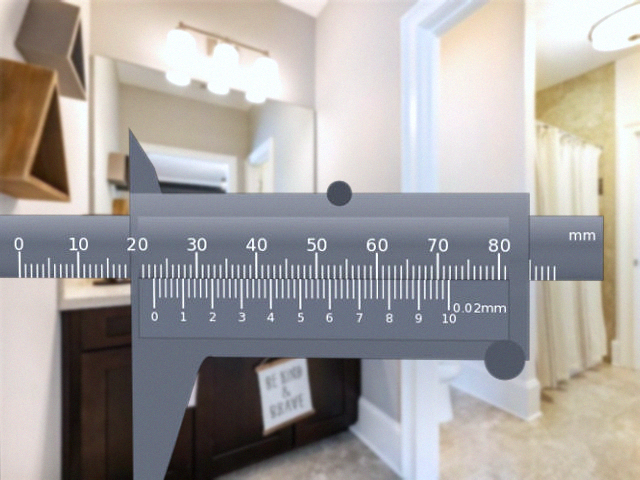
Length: 22.8 mm
